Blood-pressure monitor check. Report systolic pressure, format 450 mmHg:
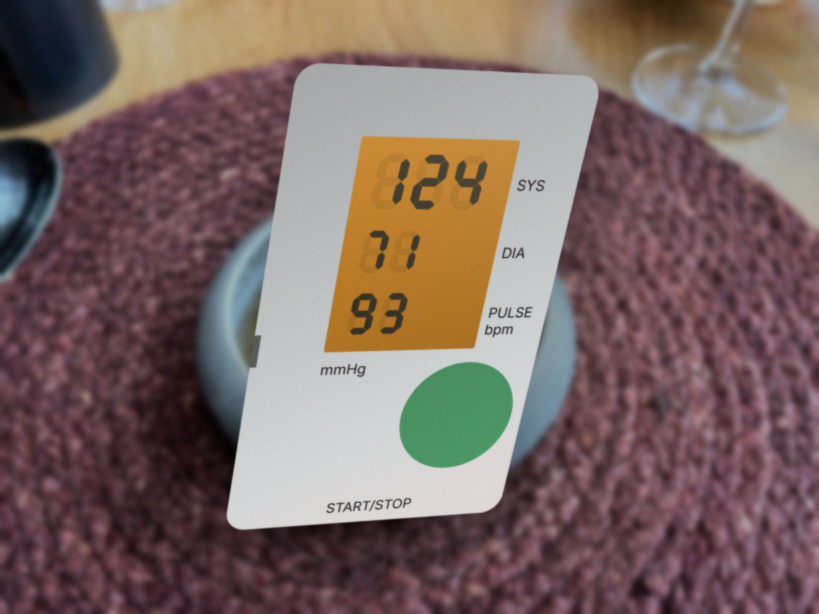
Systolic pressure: 124 mmHg
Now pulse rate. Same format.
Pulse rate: 93 bpm
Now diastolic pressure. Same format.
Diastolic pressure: 71 mmHg
